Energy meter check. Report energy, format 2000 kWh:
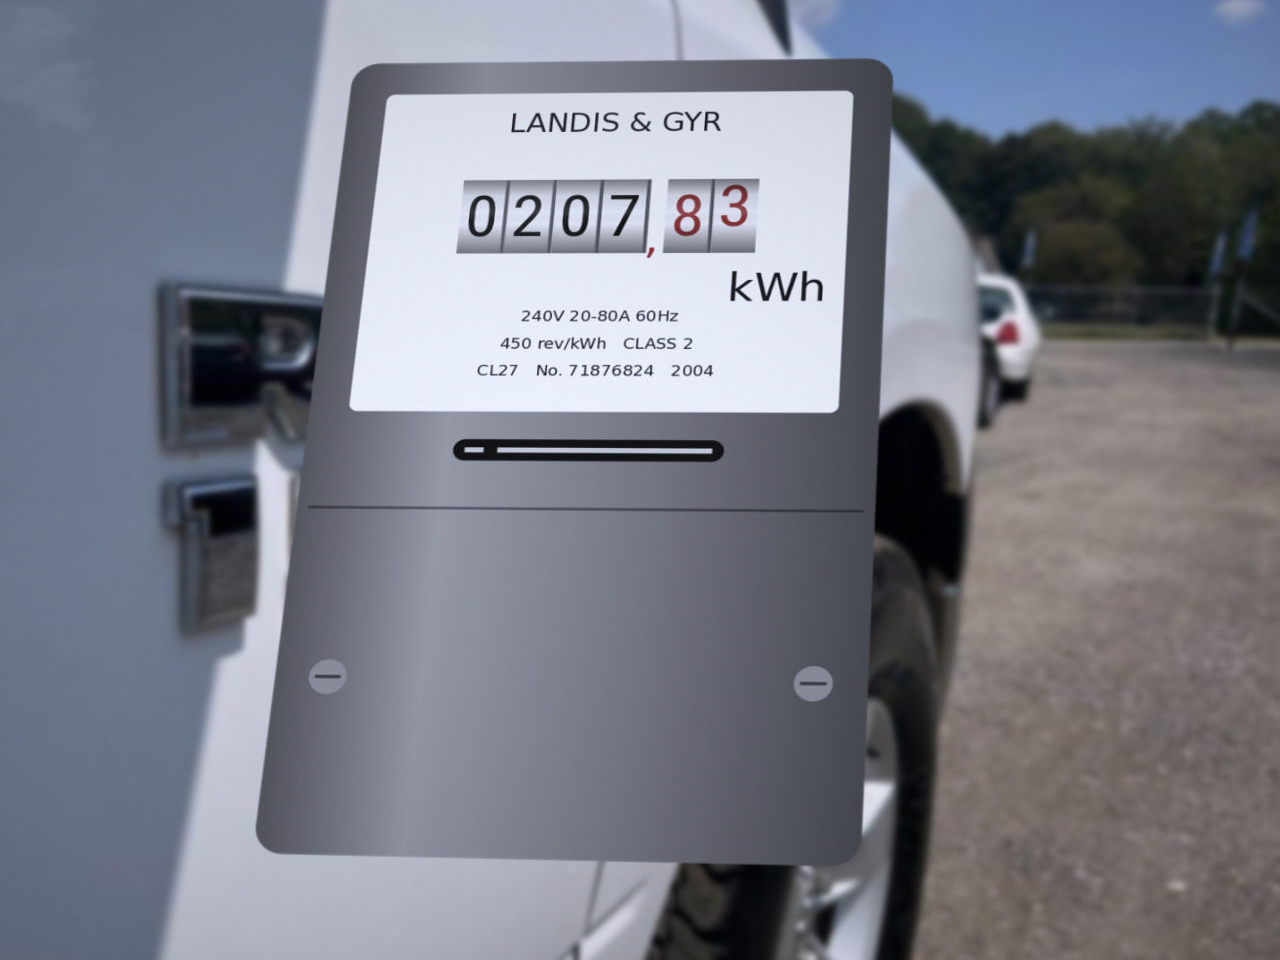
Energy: 207.83 kWh
